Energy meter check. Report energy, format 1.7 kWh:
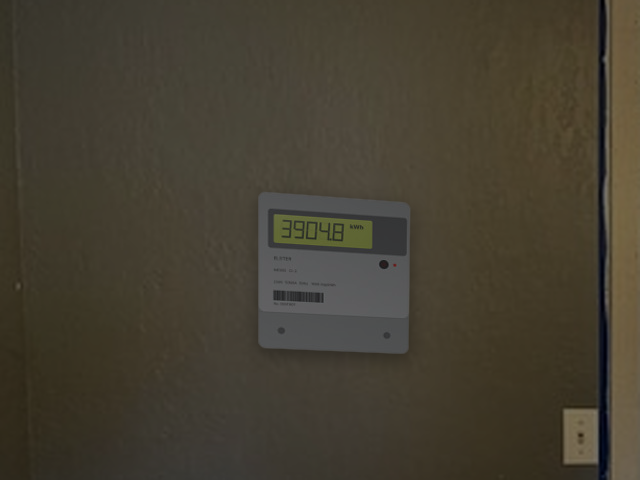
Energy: 3904.8 kWh
